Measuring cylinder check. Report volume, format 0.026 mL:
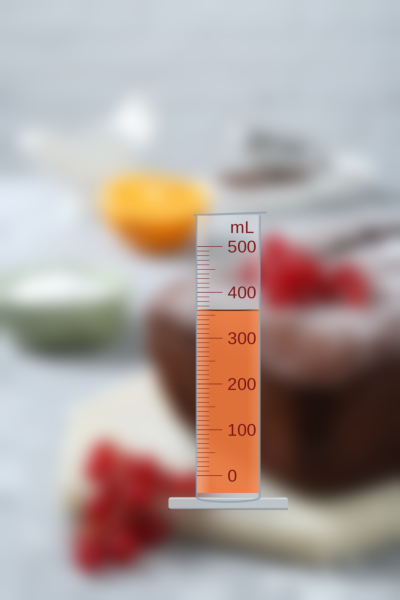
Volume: 360 mL
